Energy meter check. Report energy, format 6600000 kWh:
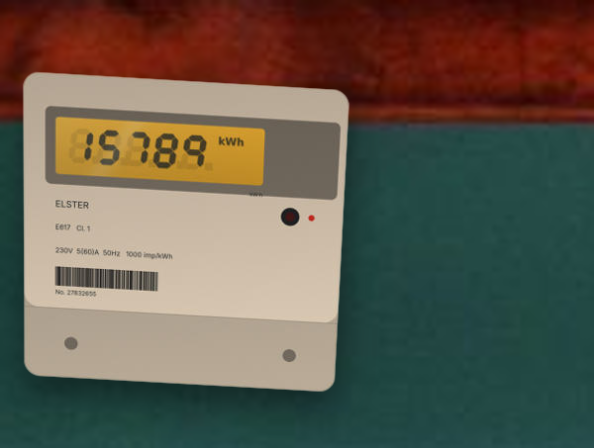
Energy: 15789 kWh
